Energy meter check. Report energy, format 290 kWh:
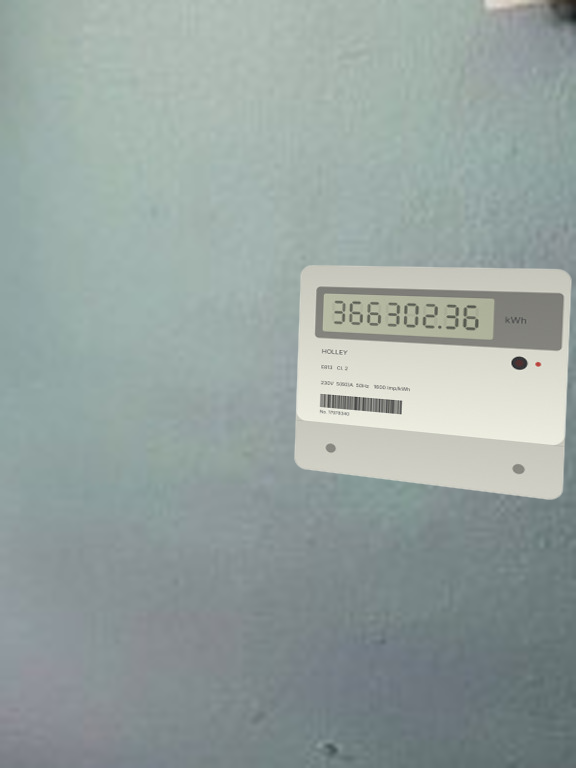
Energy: 366302.36 kWh
